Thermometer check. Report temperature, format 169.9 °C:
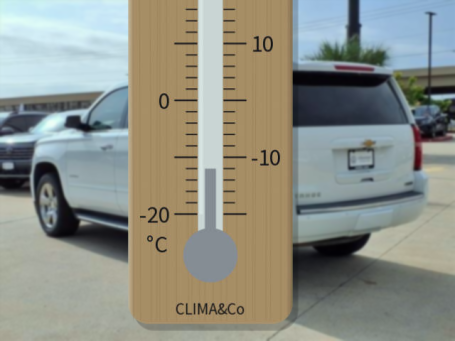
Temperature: -12 °C
